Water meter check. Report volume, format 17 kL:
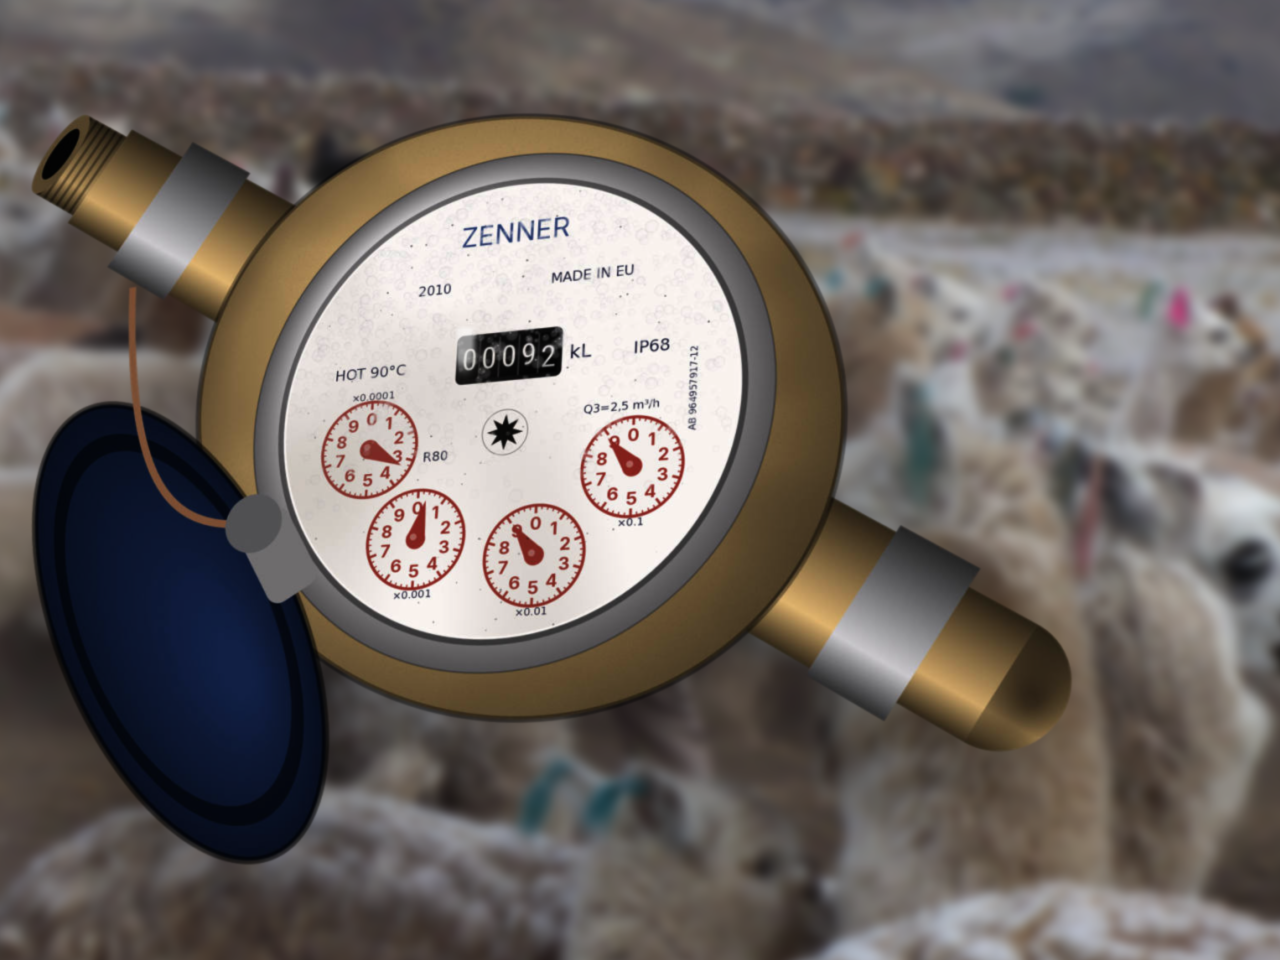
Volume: 91.8903 kL
